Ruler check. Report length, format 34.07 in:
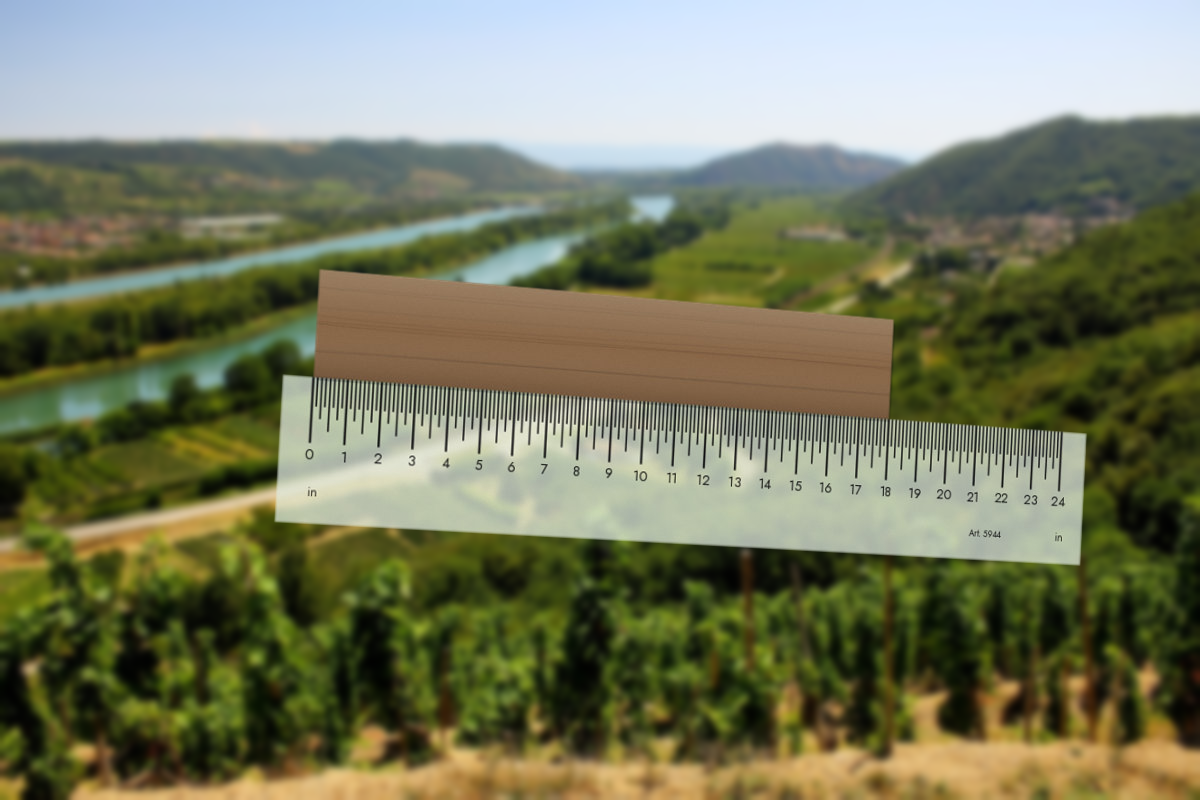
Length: 18 in
